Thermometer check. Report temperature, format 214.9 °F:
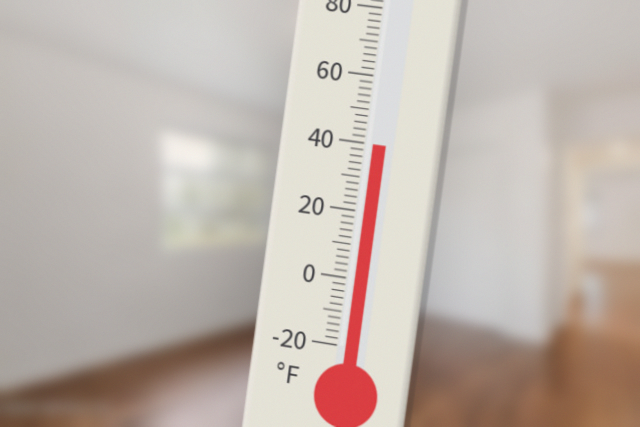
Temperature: 40 °F
